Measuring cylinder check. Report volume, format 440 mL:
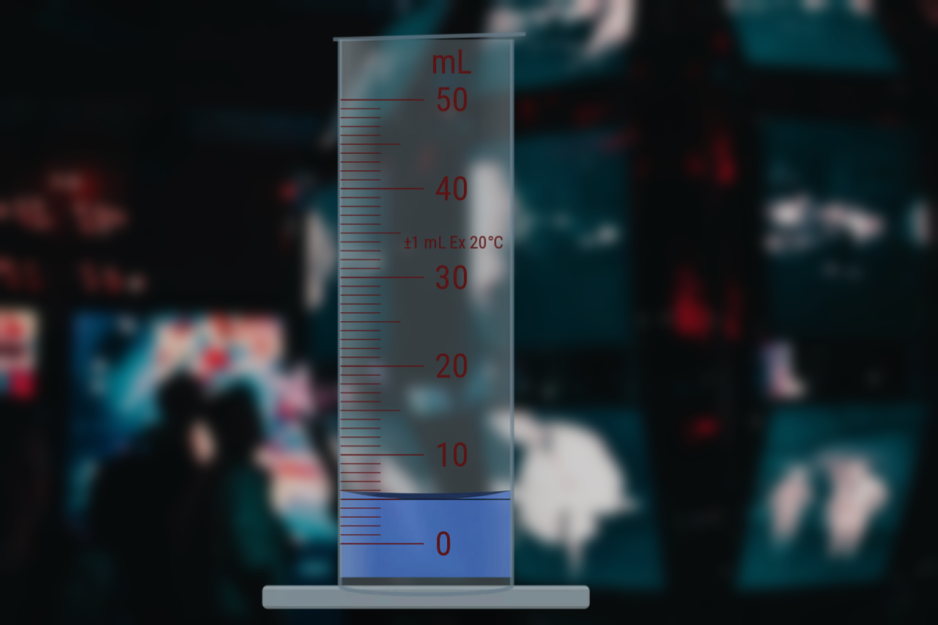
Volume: 5 mL
